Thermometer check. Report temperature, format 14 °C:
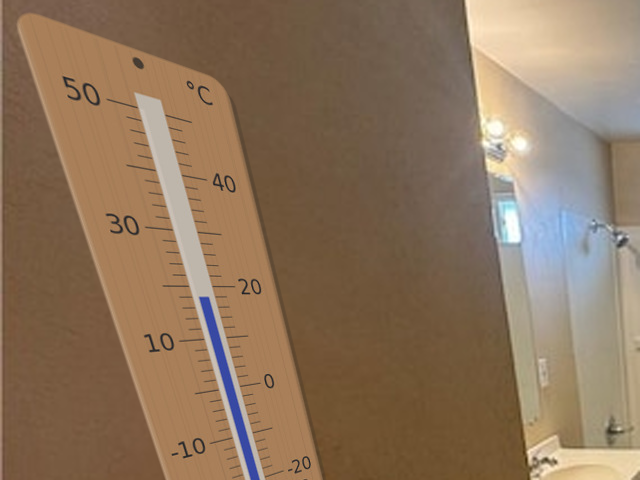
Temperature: 18 °C
